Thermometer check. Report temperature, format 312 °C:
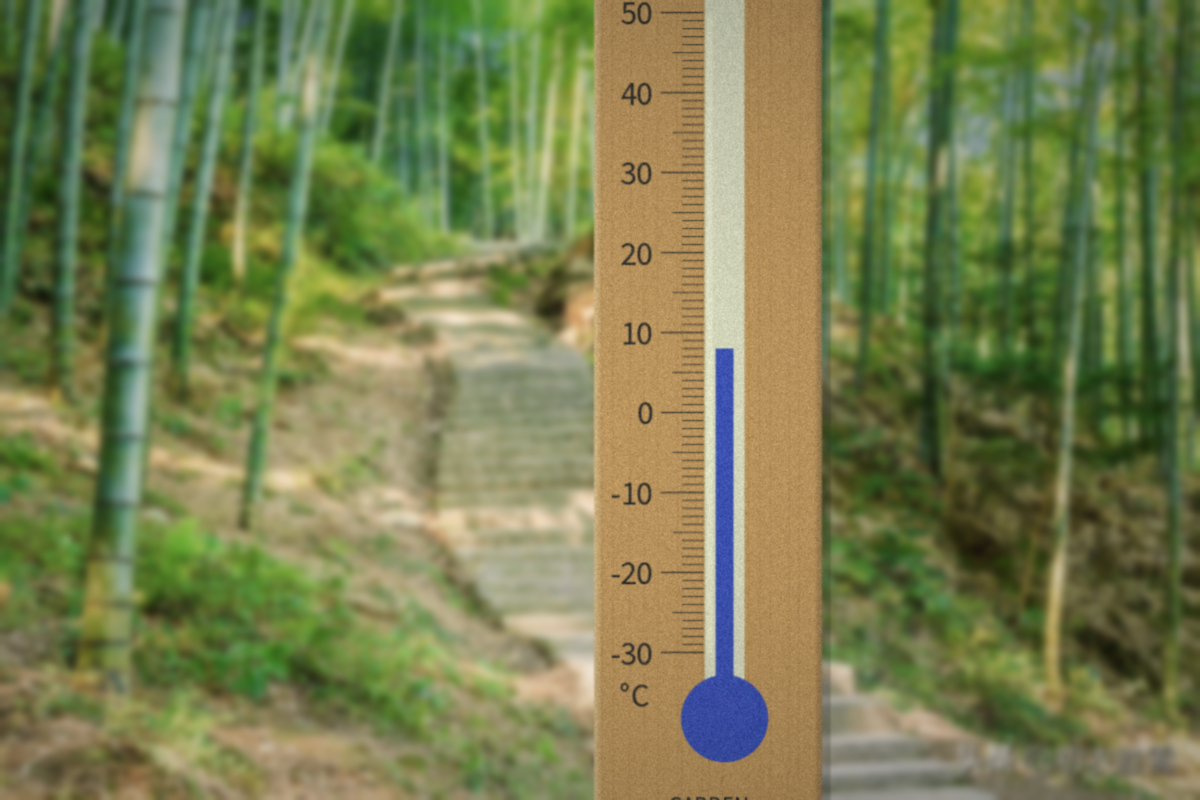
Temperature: 8 °C
